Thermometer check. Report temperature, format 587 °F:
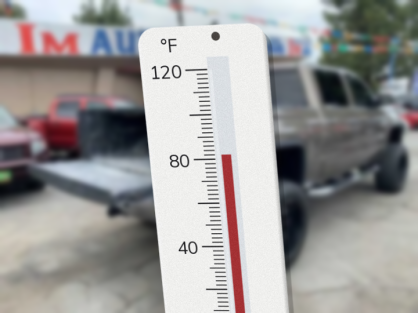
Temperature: 82 °F
